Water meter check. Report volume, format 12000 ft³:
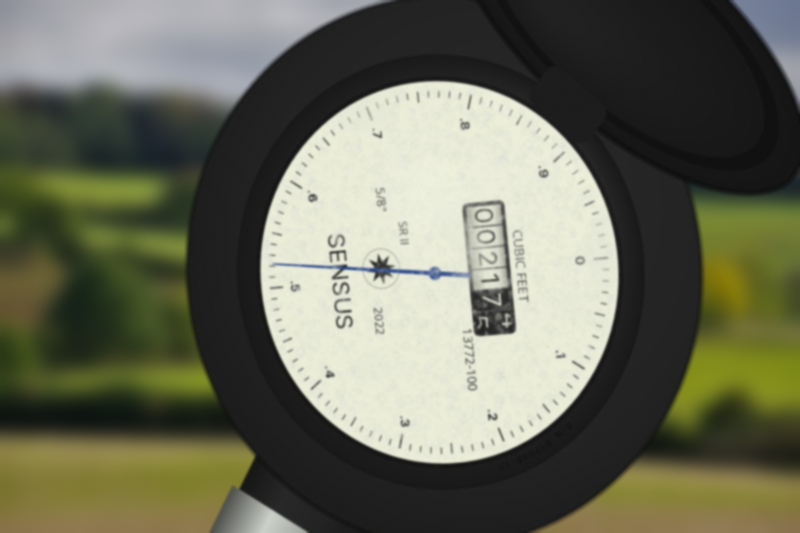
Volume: 2174.52 ft³
